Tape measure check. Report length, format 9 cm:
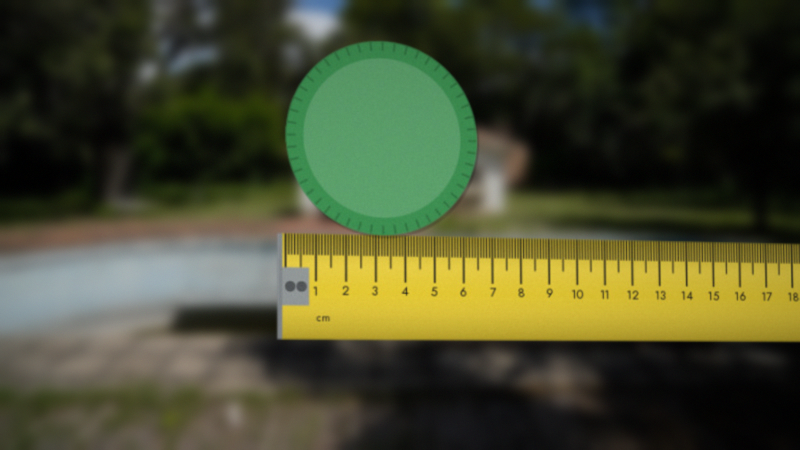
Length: 6.5 cm
